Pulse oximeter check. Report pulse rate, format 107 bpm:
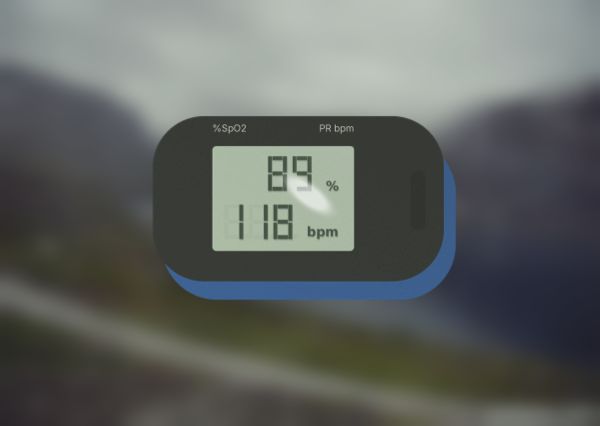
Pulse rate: 118 bpm
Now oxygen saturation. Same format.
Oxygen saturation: 89 %
